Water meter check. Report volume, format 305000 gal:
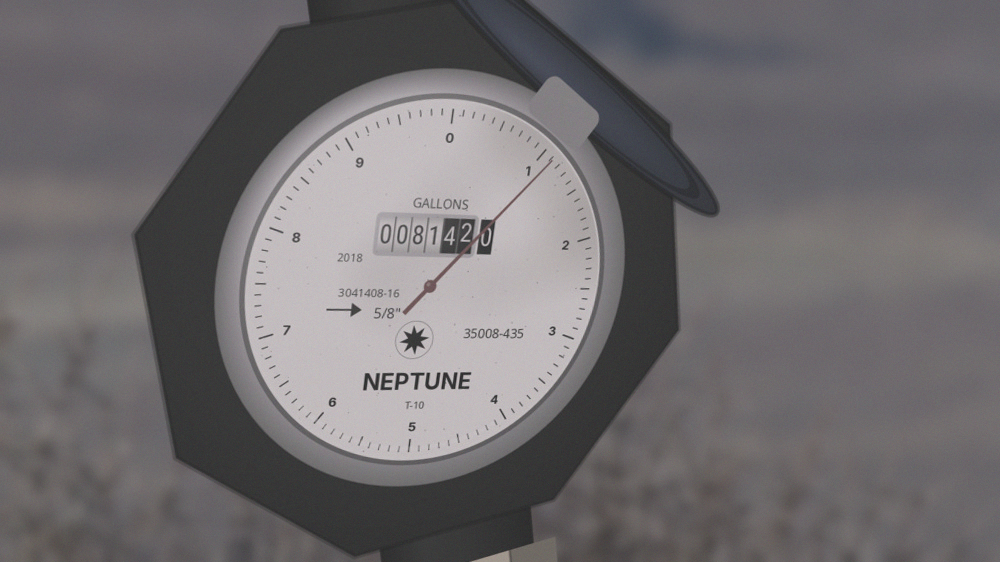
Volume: 81421.1 gal
